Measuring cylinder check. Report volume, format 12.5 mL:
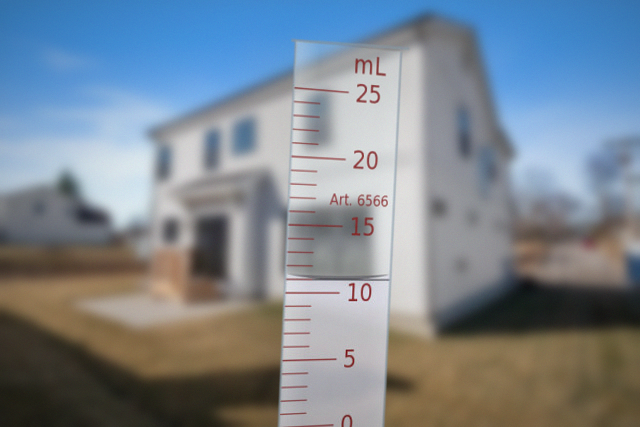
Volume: 11 mL
